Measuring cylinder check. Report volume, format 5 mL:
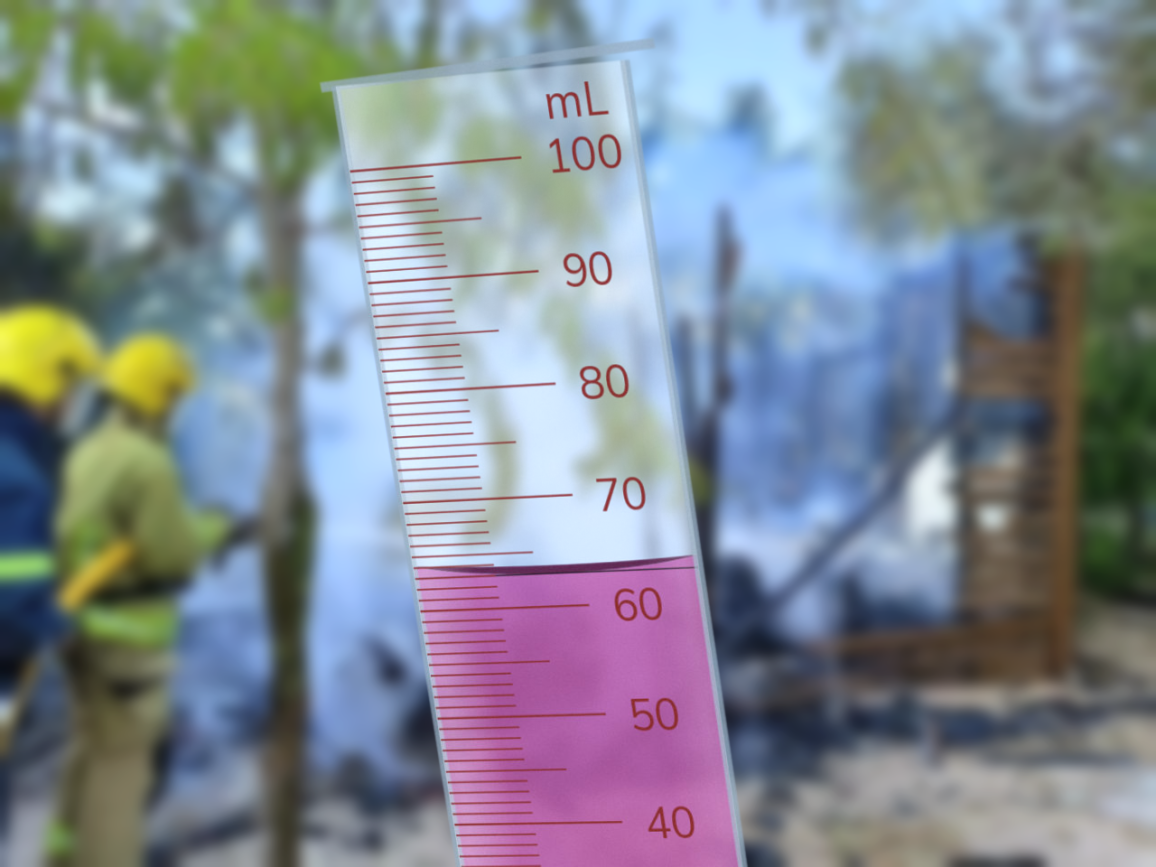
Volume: 63 mL
